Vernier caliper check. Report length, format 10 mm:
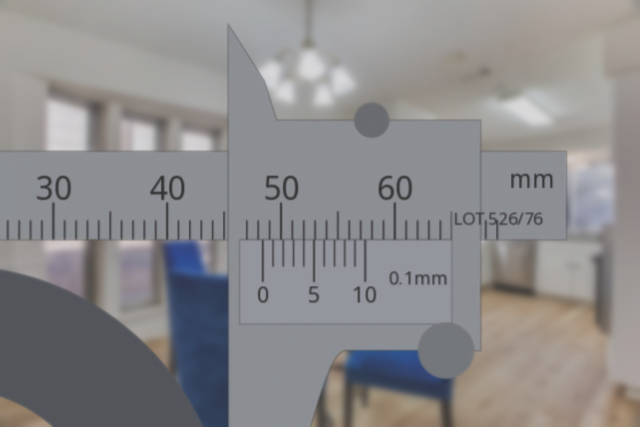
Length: 48.4 mm
